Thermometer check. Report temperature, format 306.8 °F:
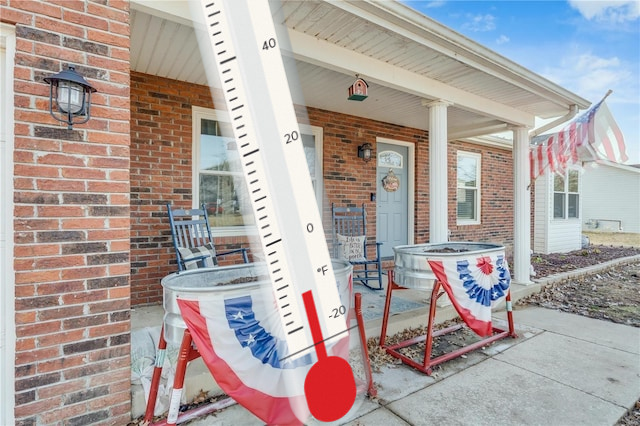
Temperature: -13 °F
